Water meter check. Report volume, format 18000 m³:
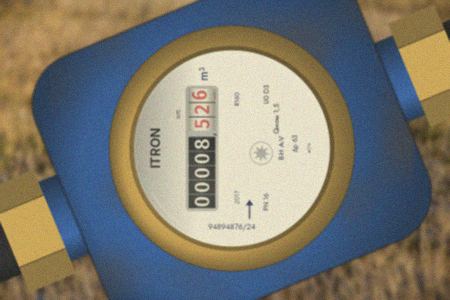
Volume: 8.526 m³
